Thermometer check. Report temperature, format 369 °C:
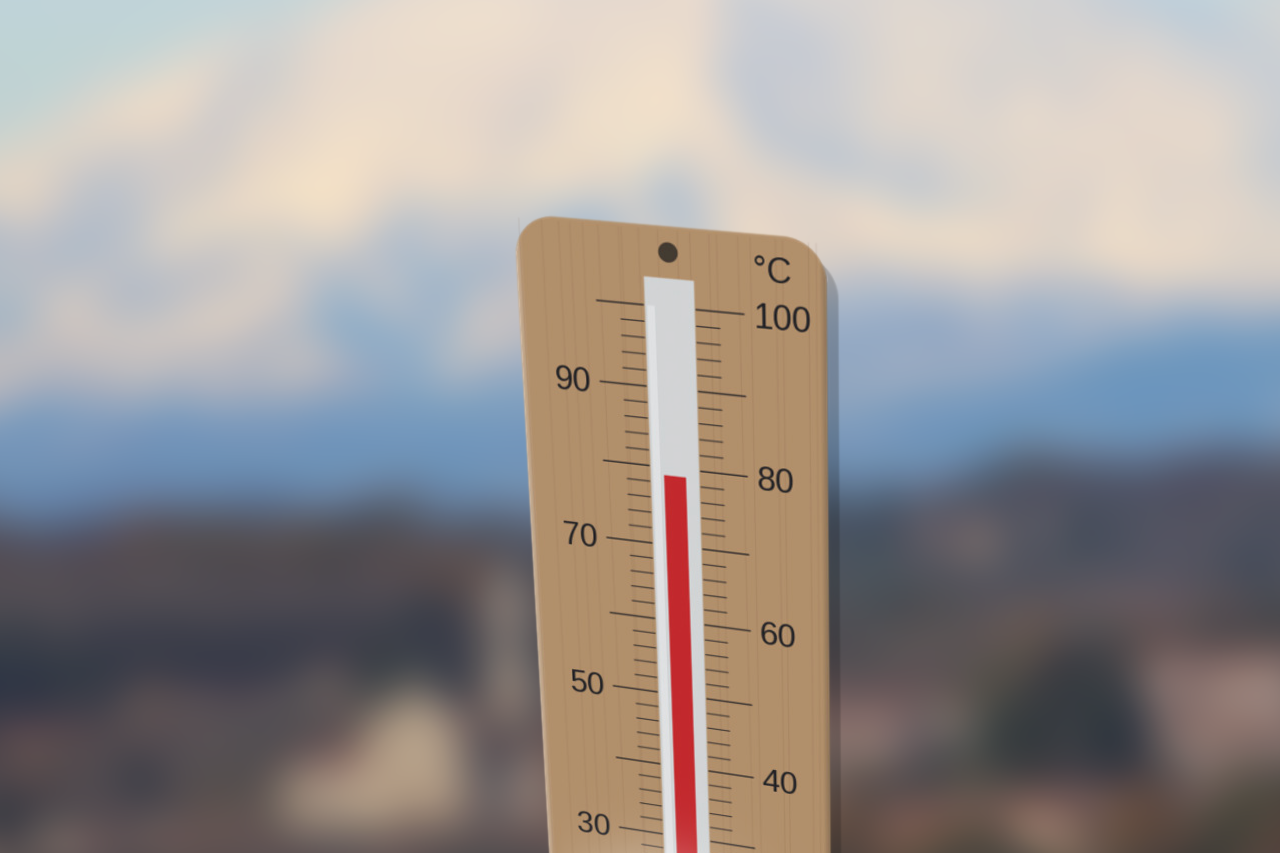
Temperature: 79 °C
